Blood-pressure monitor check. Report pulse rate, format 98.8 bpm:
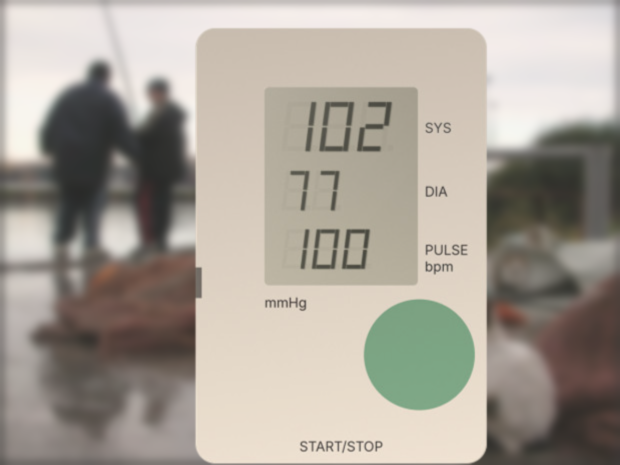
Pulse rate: 100 bpm
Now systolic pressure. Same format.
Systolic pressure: 102 mmHg
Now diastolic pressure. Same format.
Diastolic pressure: 77 mmHg
